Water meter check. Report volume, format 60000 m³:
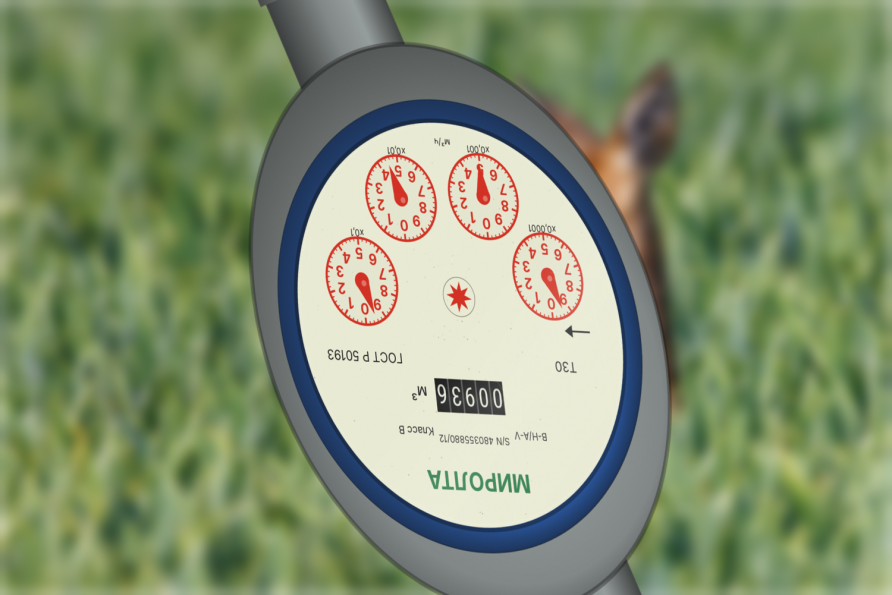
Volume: 935.9449 m³
